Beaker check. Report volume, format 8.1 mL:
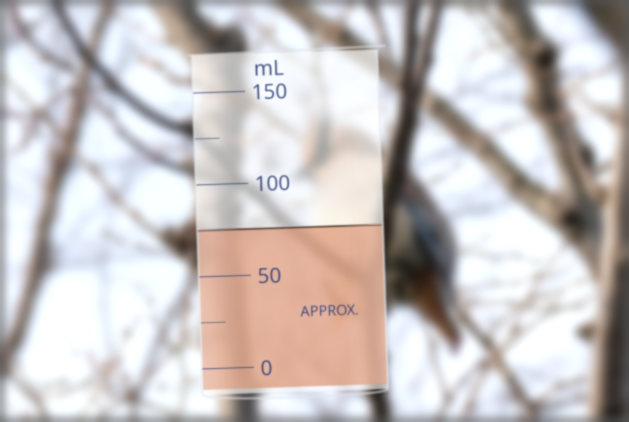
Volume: 75 mL
